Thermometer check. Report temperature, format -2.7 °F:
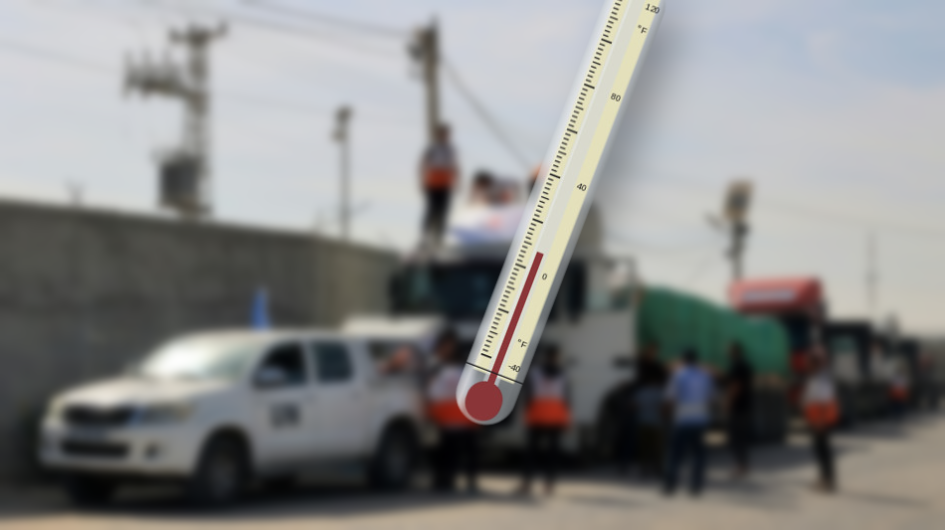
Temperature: 8 °F
